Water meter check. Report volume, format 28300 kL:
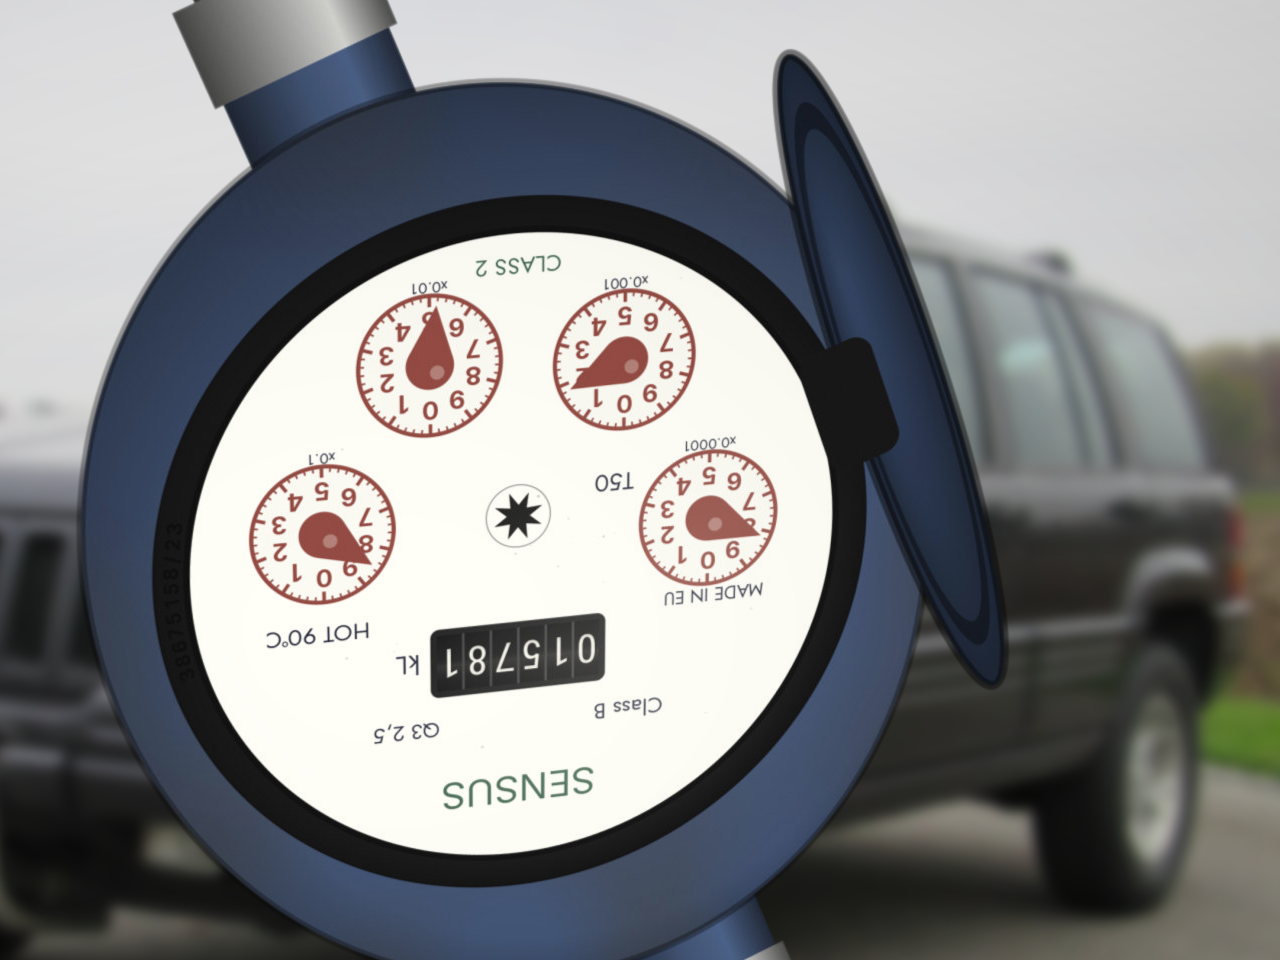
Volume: 15781.8518 kL
